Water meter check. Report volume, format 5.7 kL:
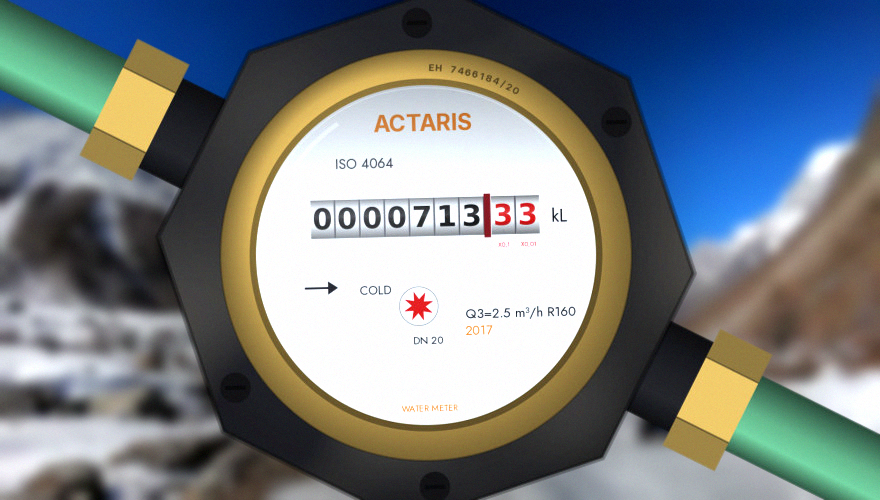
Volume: 713.33 kL
